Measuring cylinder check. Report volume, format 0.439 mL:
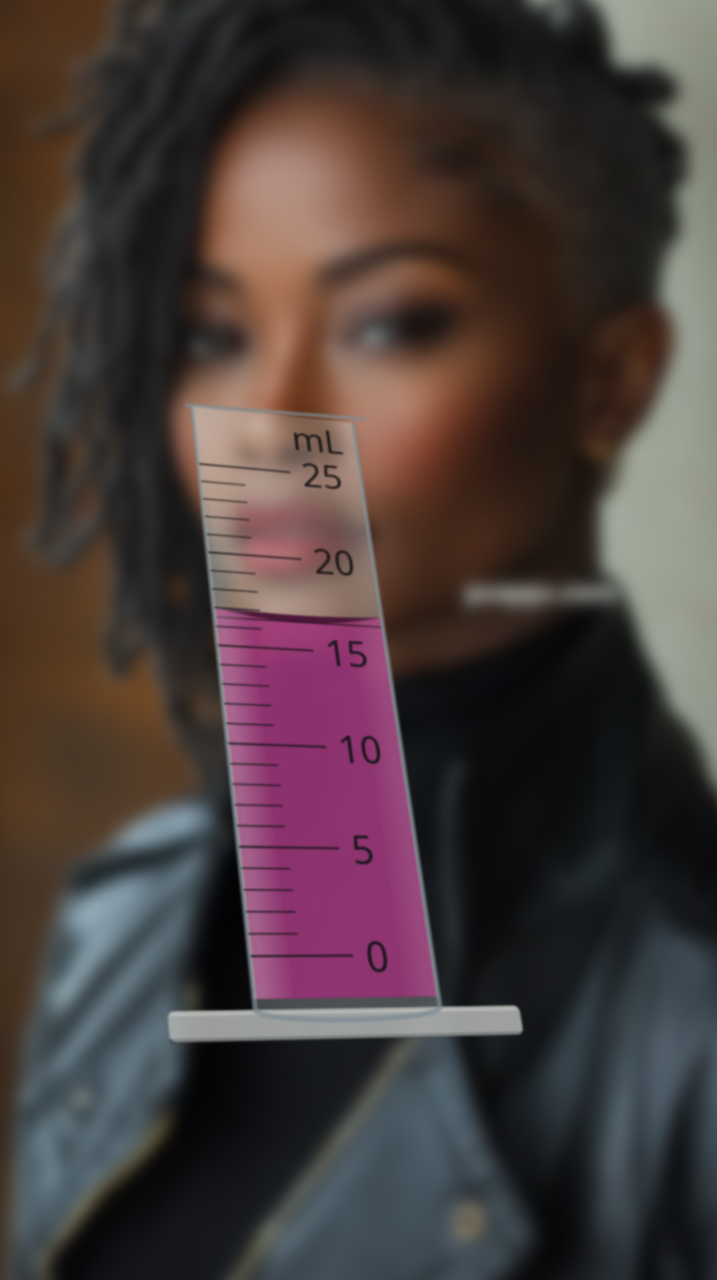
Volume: 16.5 mL
